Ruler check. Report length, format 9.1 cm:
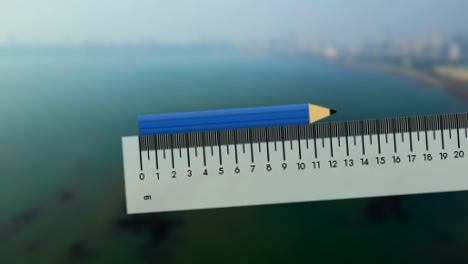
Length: 12.5 cm
